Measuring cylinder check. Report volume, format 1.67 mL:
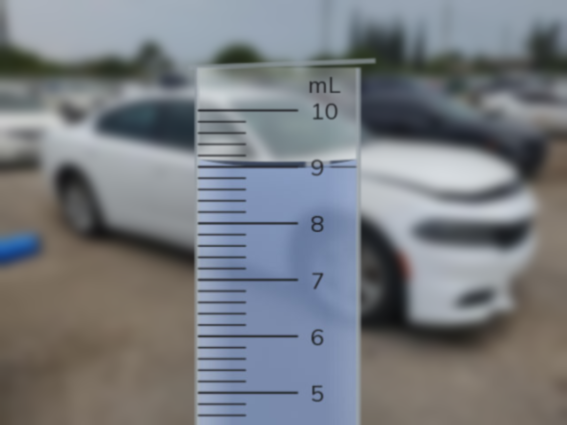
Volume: 9 mL
